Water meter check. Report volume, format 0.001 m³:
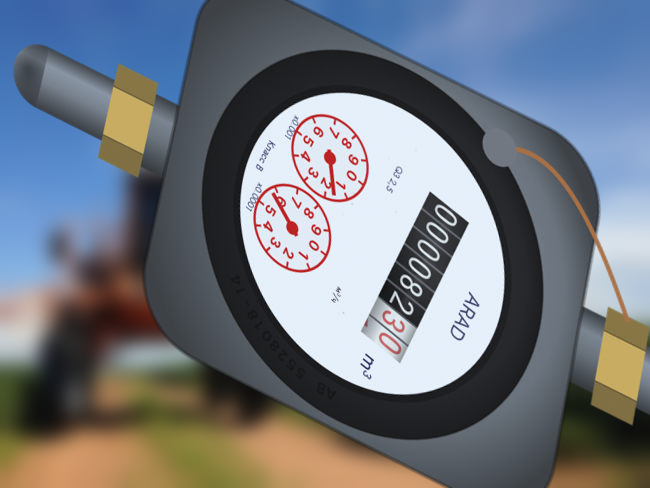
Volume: 82.3015 m³
